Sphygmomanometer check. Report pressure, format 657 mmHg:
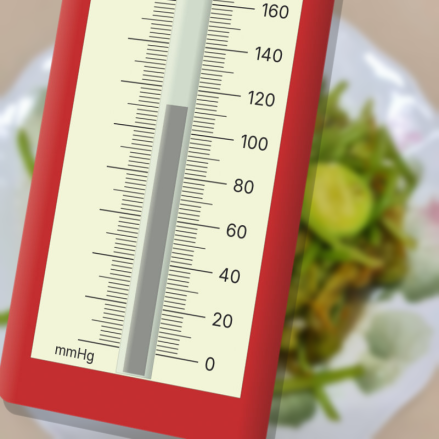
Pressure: 112 mmHg
